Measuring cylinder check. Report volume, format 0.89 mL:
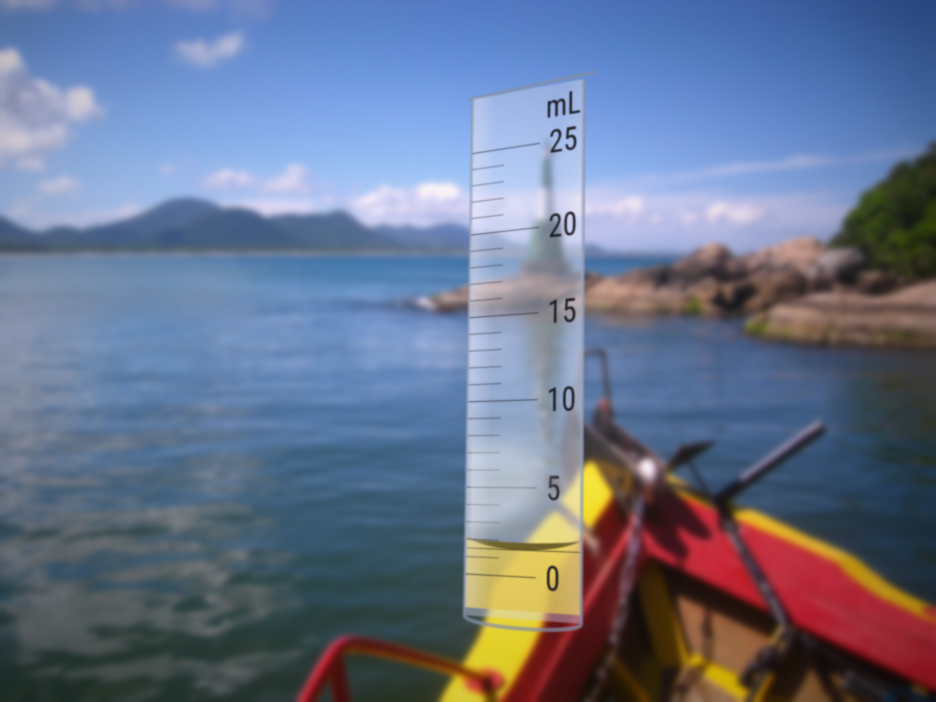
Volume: 1.5 mL
